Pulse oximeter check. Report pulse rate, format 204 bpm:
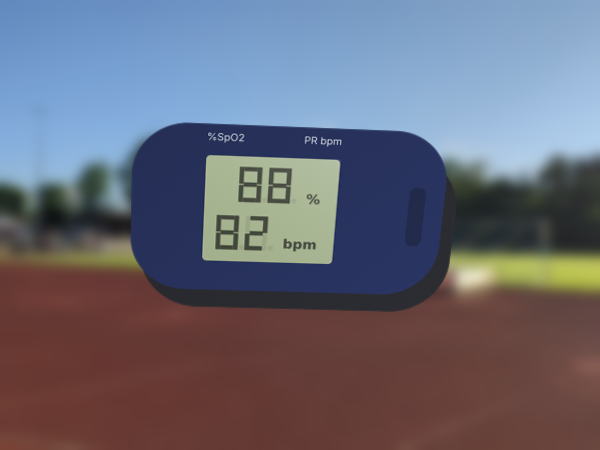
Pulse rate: 82 bpm
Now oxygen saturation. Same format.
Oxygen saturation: 88 %
